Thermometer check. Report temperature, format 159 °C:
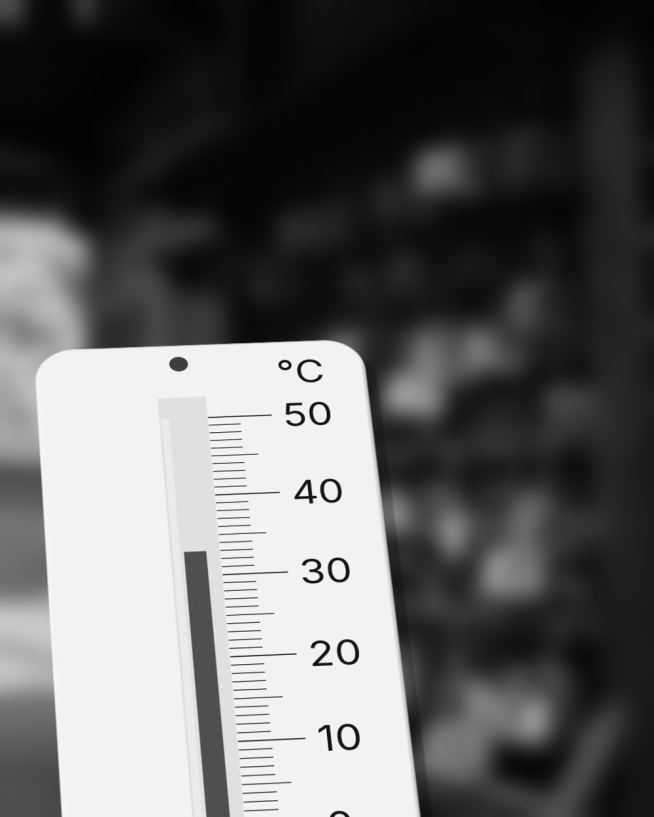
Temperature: 33 °C
